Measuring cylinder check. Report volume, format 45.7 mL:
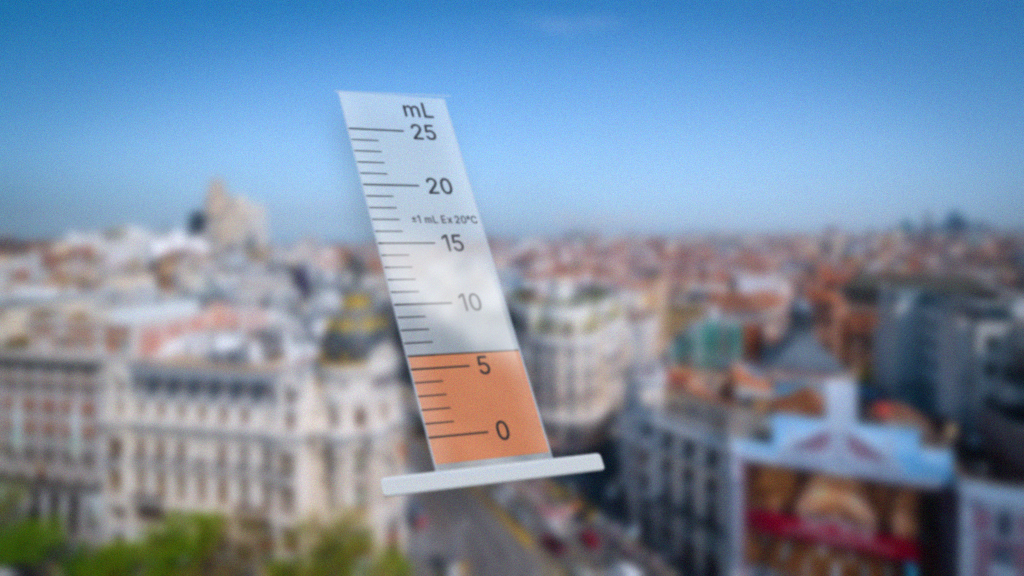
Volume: 6 mL
